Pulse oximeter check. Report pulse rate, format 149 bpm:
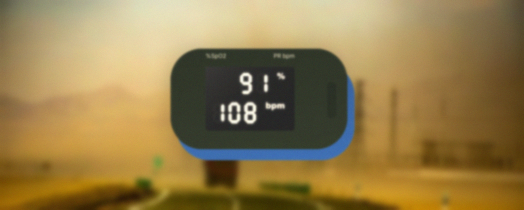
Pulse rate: 108 bpm
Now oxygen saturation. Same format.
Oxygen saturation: 91 %
